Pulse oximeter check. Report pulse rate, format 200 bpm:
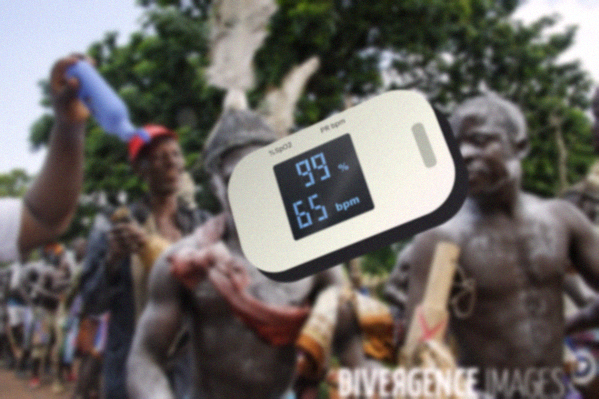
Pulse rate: 65 bpm
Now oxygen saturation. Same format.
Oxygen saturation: 99 %
